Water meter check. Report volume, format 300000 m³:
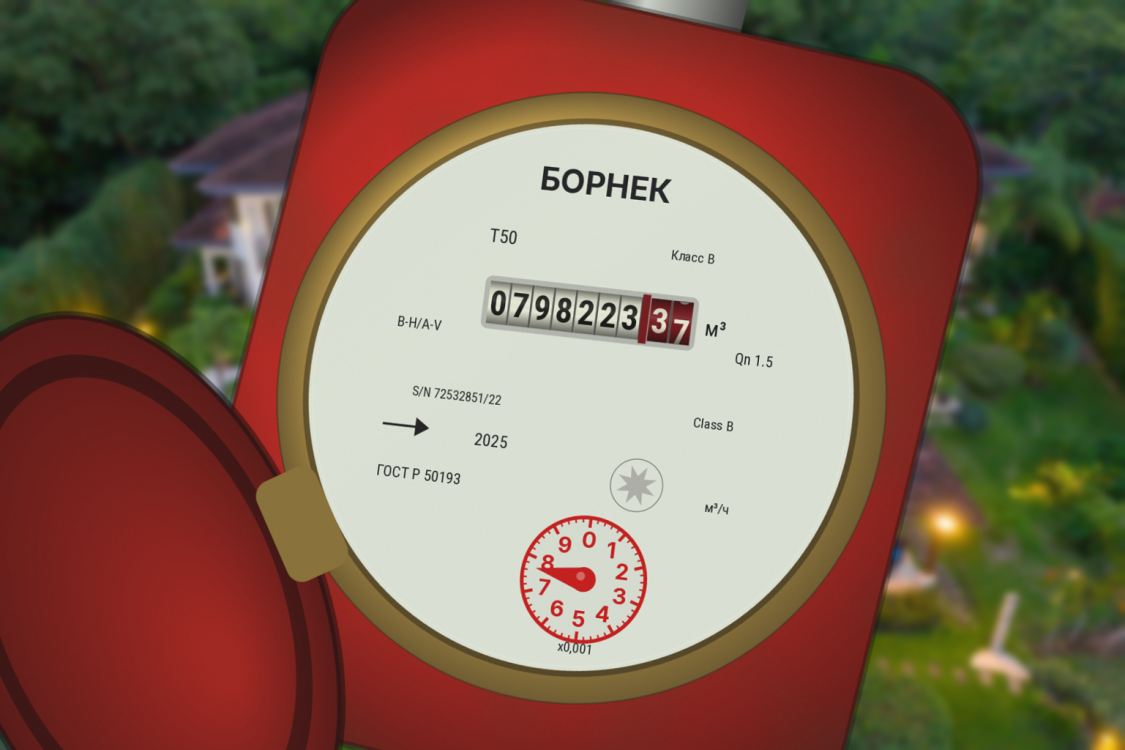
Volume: 798223.367 m³
